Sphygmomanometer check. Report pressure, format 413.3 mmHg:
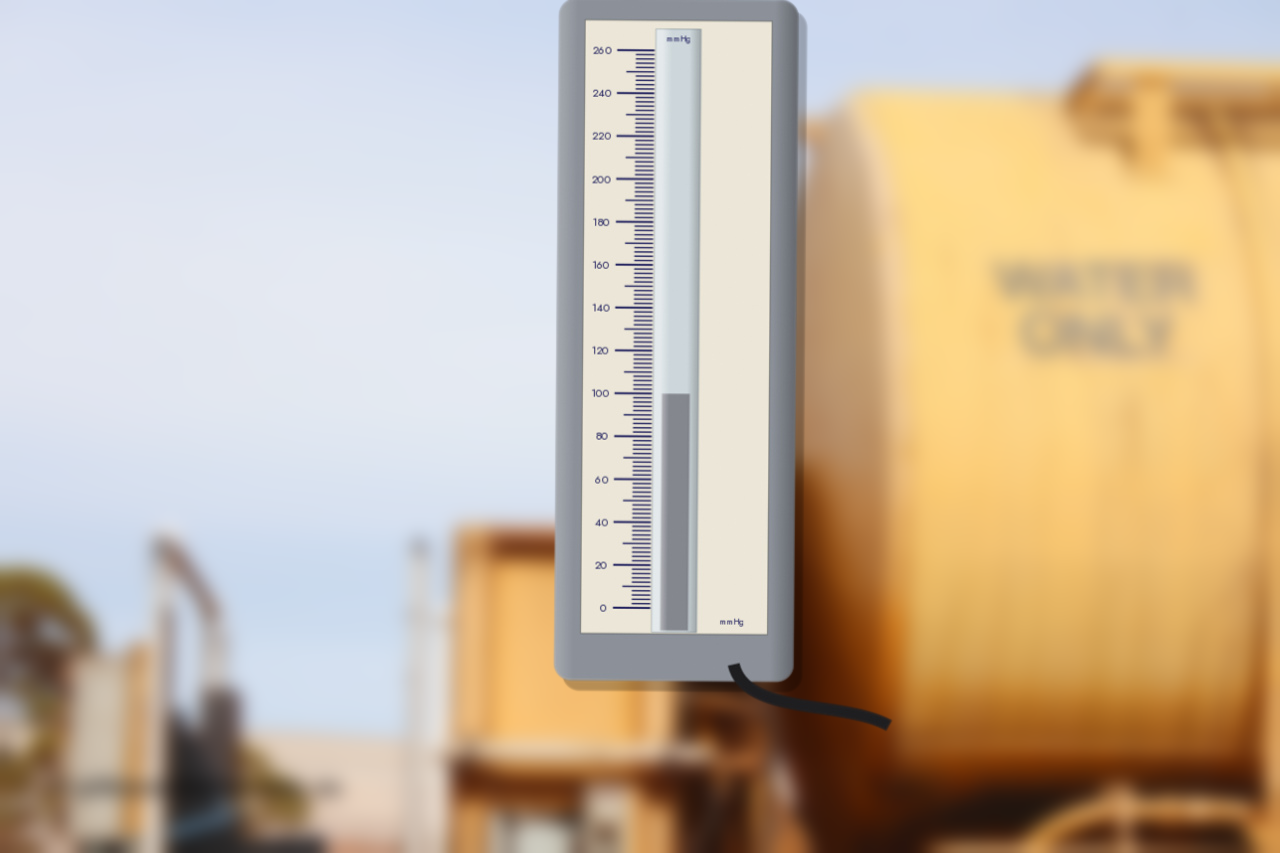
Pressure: 100 mmHg
